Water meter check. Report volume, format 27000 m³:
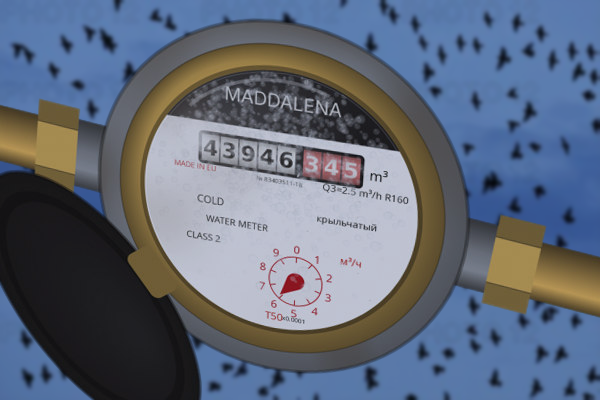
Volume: 43946.3456 m³
